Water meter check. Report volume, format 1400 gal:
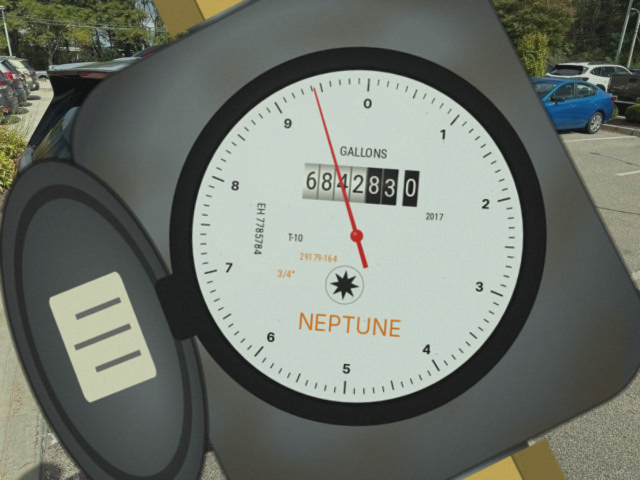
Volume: 6842829.4 gal
